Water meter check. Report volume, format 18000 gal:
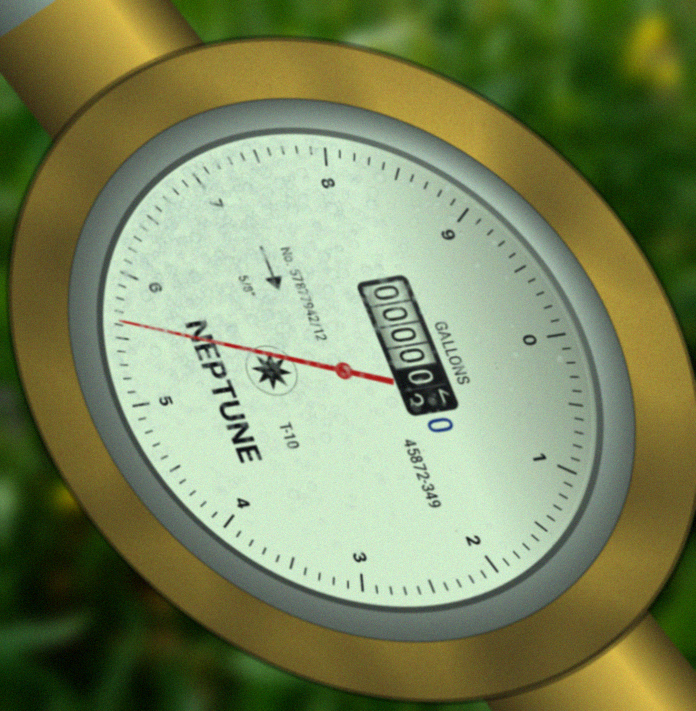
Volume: 25.6 gal
